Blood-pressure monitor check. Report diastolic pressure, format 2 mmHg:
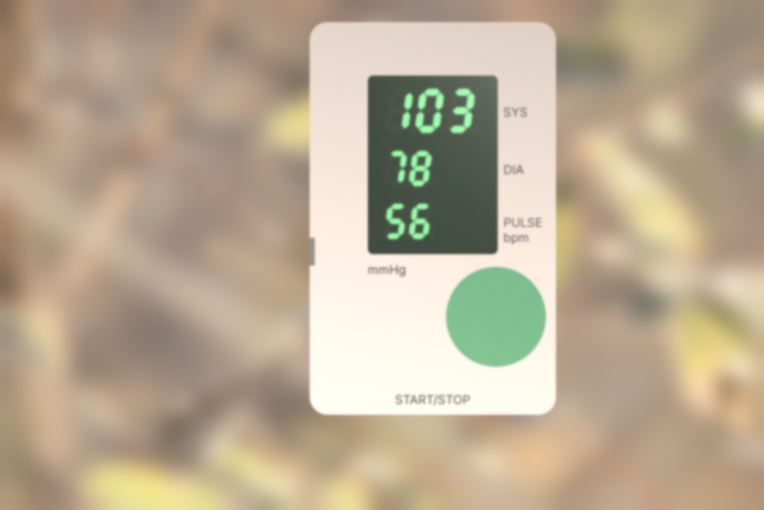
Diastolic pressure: 78 mmHg
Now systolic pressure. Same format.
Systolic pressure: 103 mmHg
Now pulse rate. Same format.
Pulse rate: 56 bpm
